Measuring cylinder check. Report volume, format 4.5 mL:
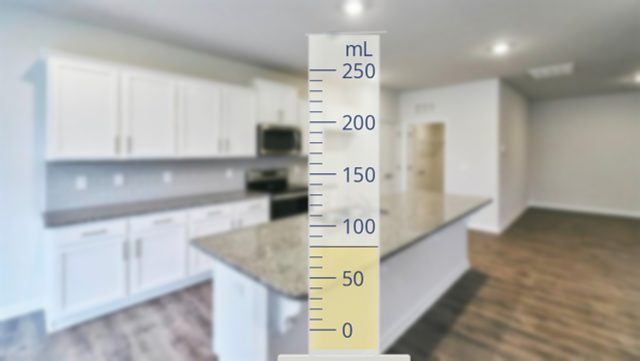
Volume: 80 mL
